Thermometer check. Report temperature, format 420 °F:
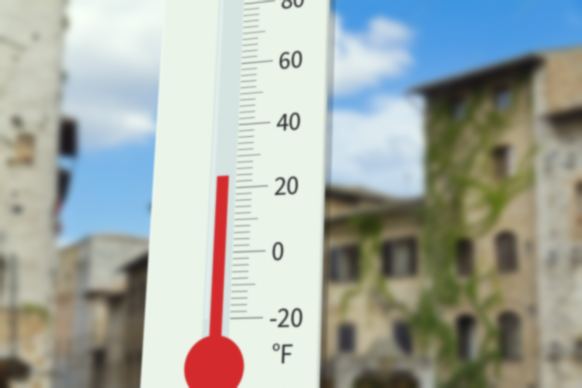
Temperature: 24 °F
